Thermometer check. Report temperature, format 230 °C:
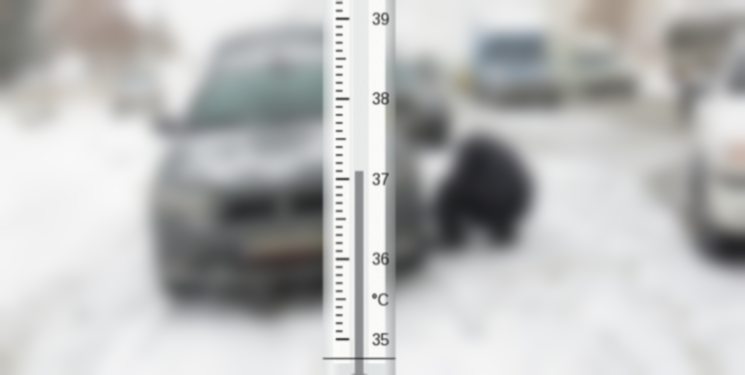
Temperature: 37.1 °C
